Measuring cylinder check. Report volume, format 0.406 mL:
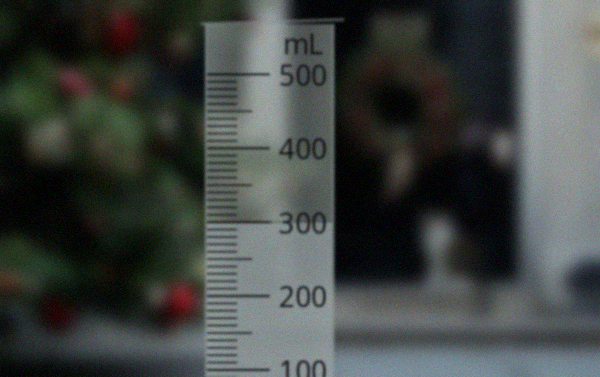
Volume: 300 mL
